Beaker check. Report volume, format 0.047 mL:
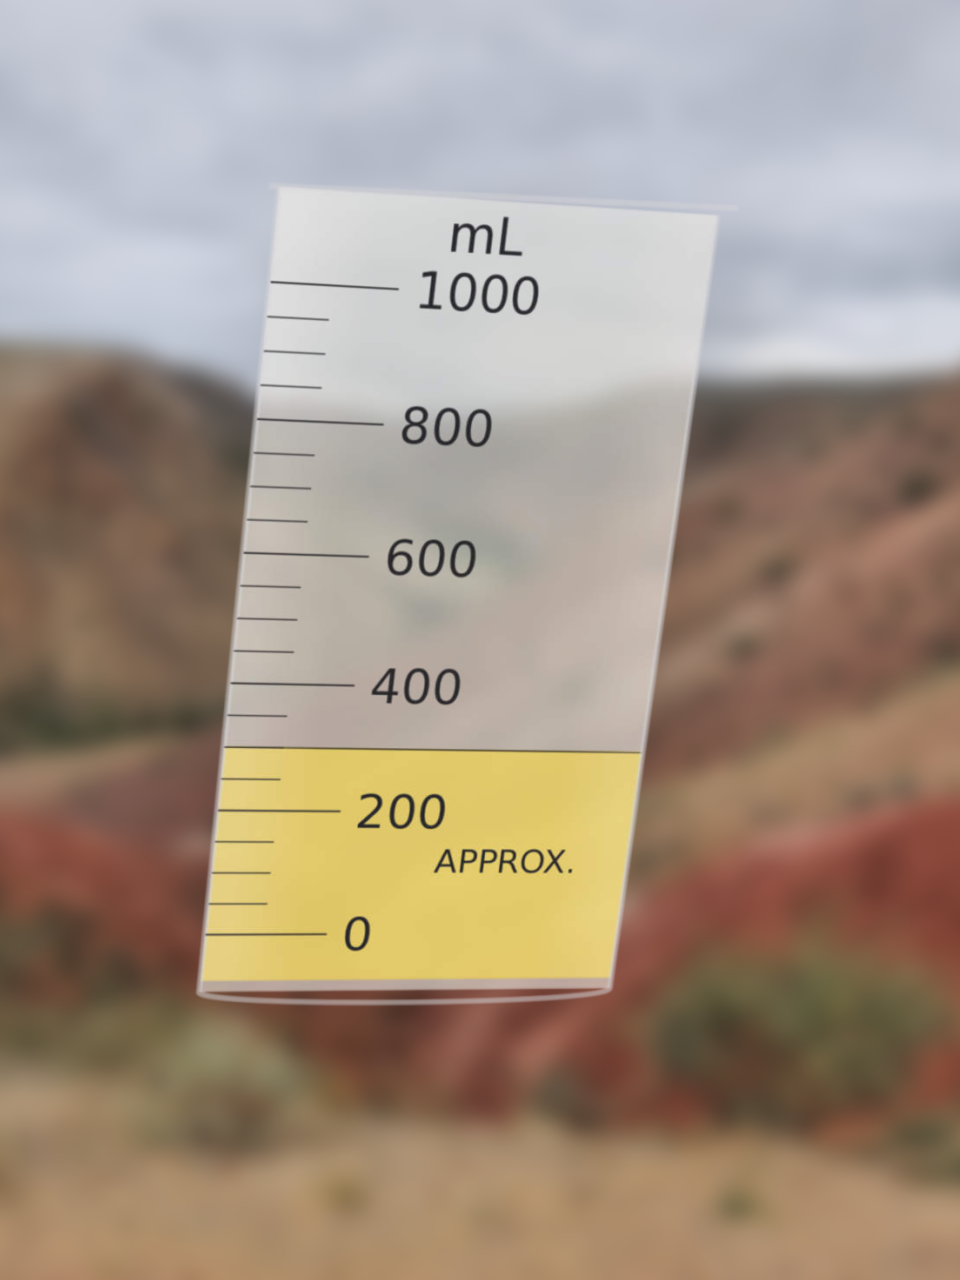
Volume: 300 mL
